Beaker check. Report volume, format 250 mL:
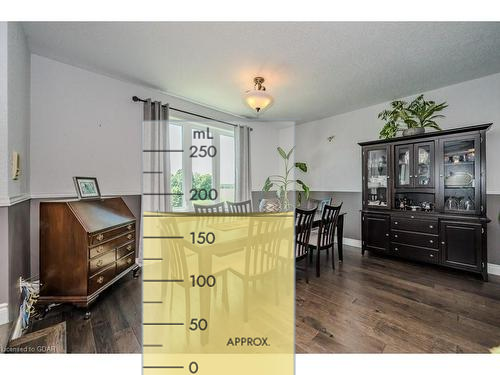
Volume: 175 mL
